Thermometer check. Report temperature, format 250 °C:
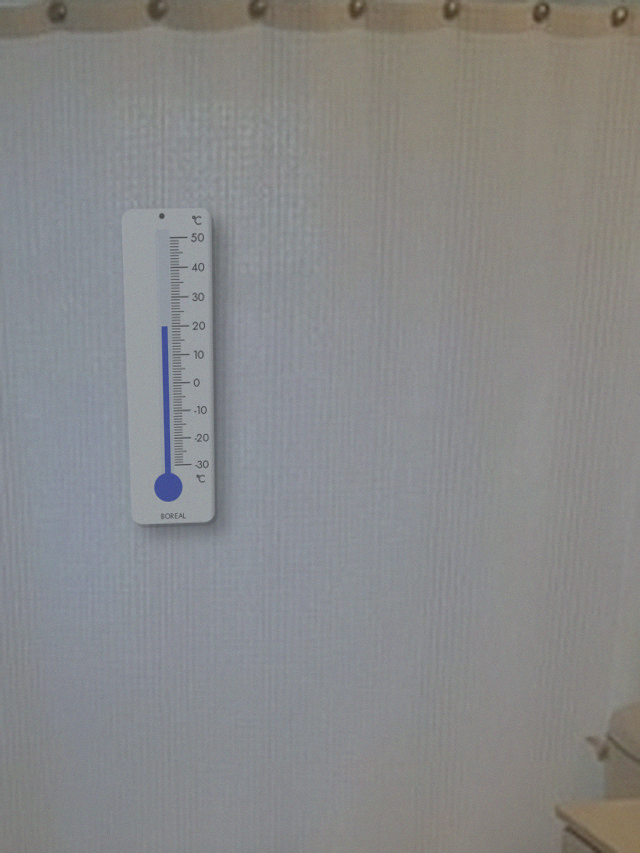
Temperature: 20 °C
